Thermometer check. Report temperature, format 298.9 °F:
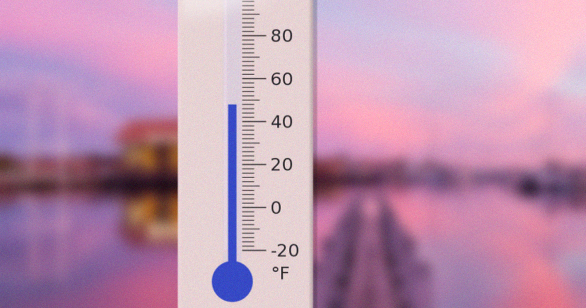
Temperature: 48 °F
